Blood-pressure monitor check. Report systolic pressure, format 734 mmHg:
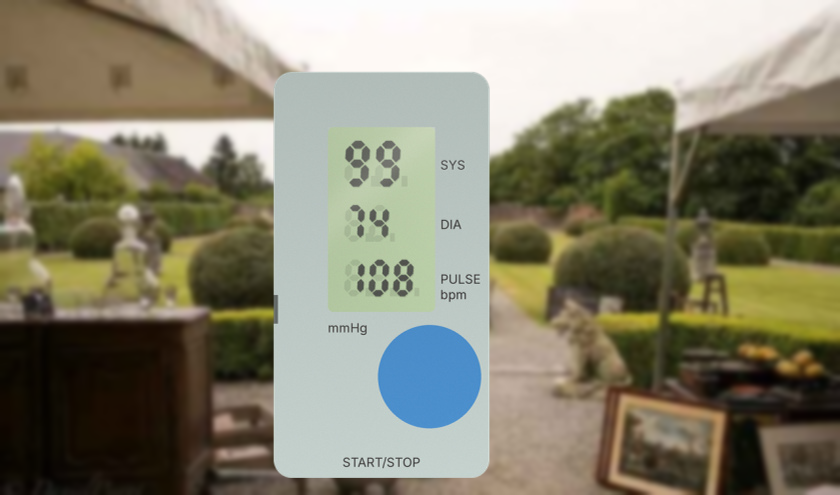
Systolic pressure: 99 mmHg
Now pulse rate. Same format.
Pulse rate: 108 bpm
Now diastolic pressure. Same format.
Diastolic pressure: 74 mmHg
